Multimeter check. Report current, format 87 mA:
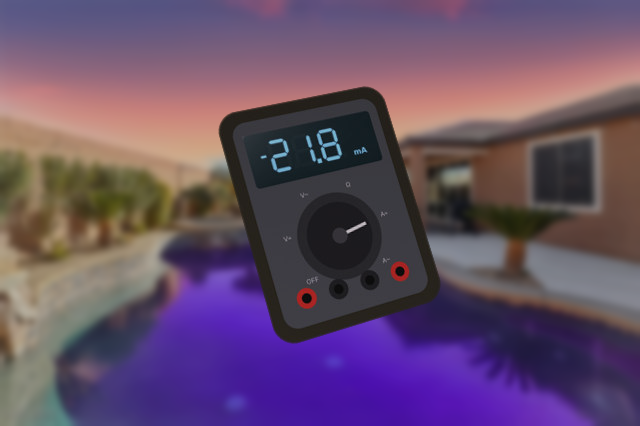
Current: -21.8 mA
